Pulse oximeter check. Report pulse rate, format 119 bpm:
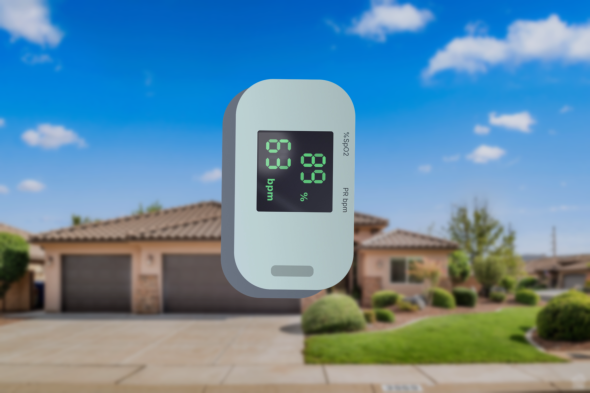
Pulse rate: 63 bpm
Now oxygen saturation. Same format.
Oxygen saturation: 89 %
